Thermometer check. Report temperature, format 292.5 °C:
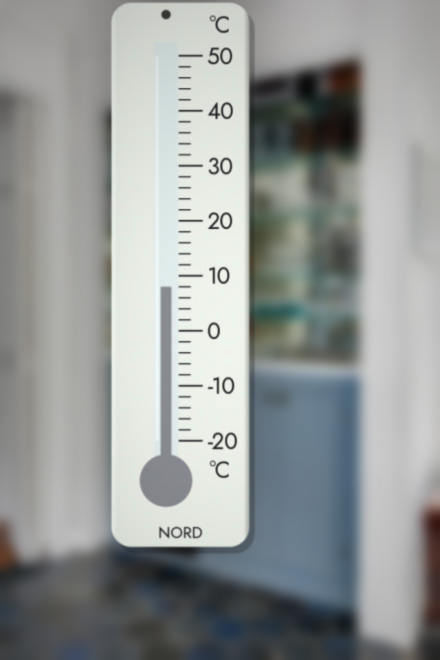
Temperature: 8 °C
